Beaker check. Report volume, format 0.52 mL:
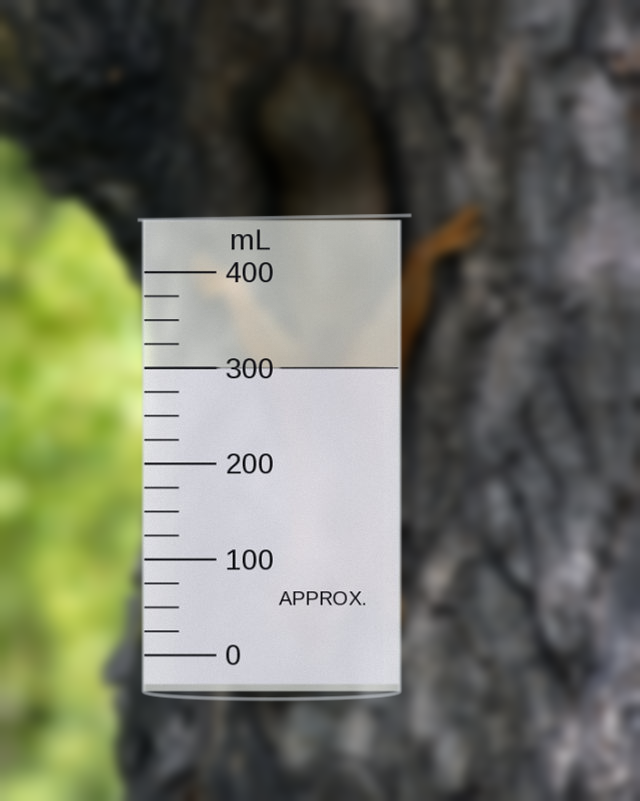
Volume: 300 mL
